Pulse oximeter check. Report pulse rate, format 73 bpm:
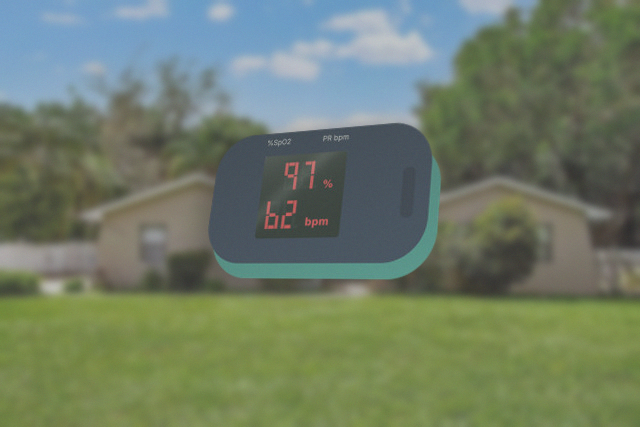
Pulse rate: 62 bpm
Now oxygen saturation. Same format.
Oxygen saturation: 97 %
